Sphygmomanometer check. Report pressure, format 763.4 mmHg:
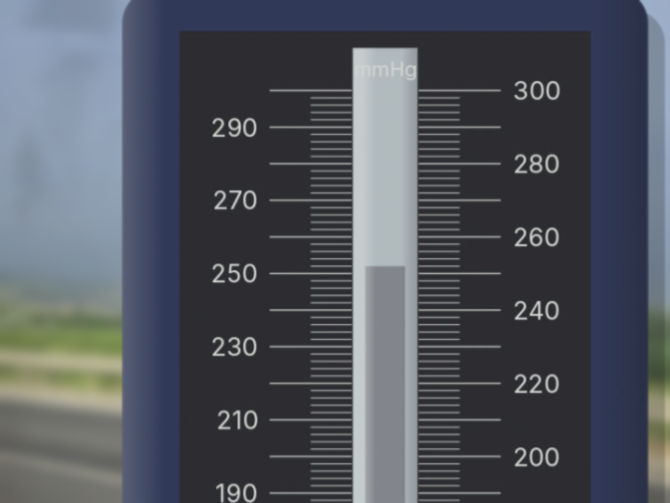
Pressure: 252 mmHg
